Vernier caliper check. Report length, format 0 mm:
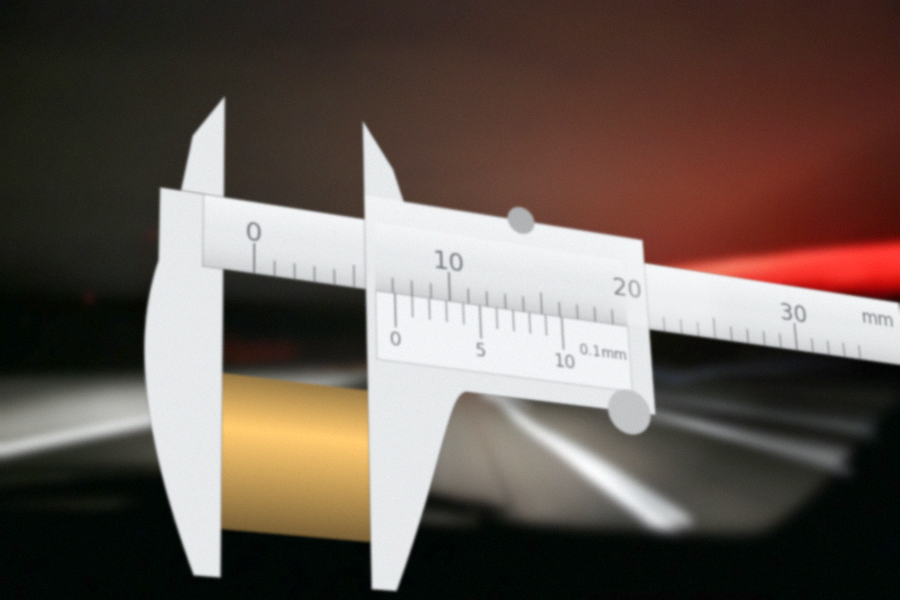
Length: 7.1 mm
